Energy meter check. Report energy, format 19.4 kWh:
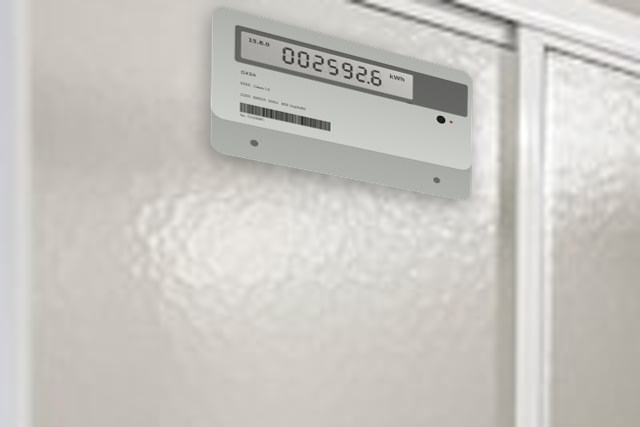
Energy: 2592.6 kWh
